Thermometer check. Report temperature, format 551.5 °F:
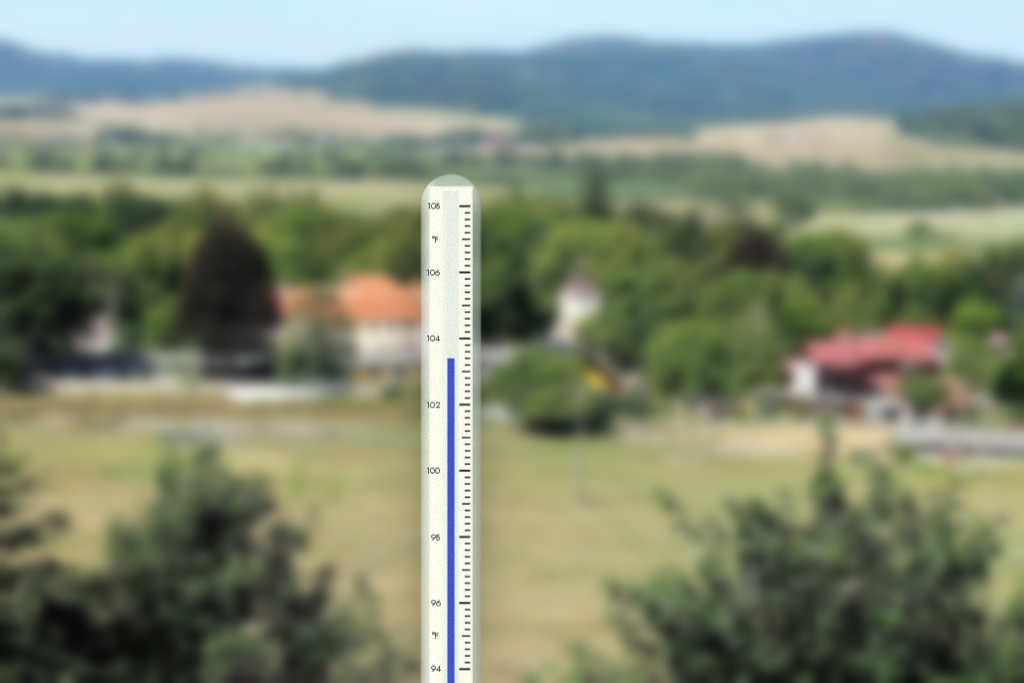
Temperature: 103.4 °F
